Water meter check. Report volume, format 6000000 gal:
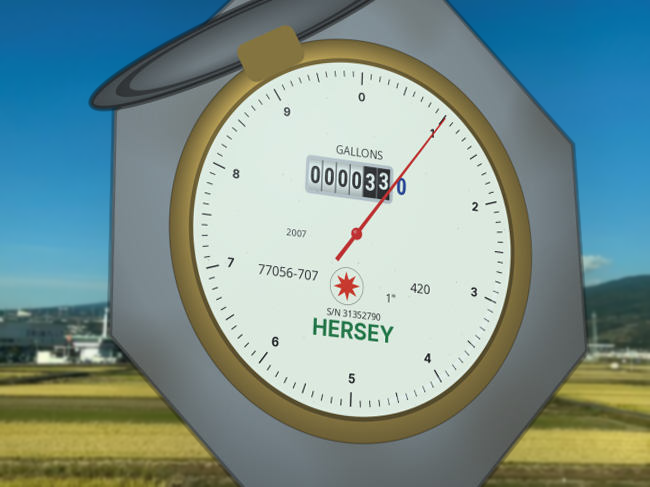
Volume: 331.0 gal
